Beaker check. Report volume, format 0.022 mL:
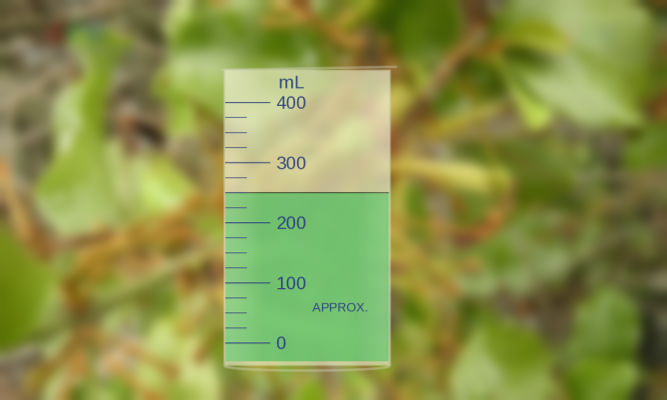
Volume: 250 mL
